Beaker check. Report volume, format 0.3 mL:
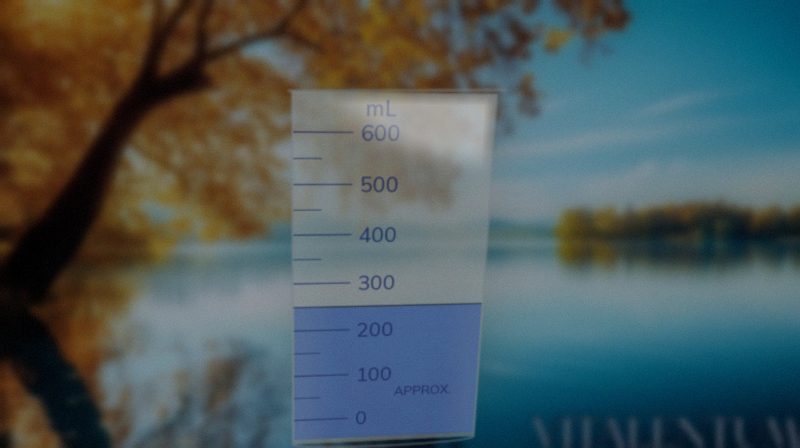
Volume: 250 mL
